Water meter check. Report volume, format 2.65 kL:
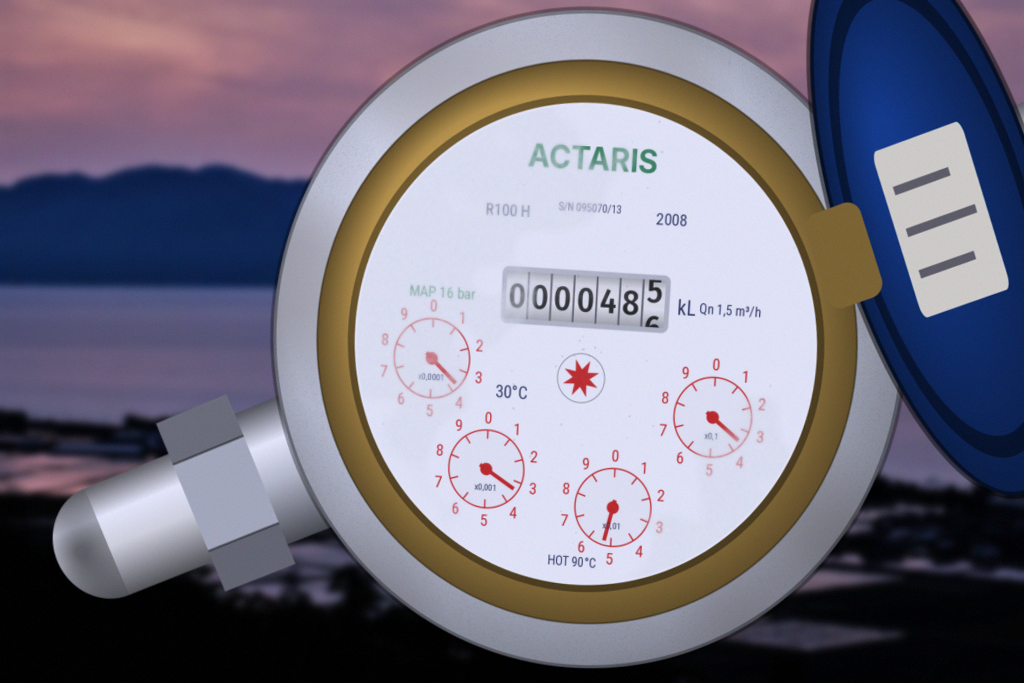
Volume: 485.3533 kL
